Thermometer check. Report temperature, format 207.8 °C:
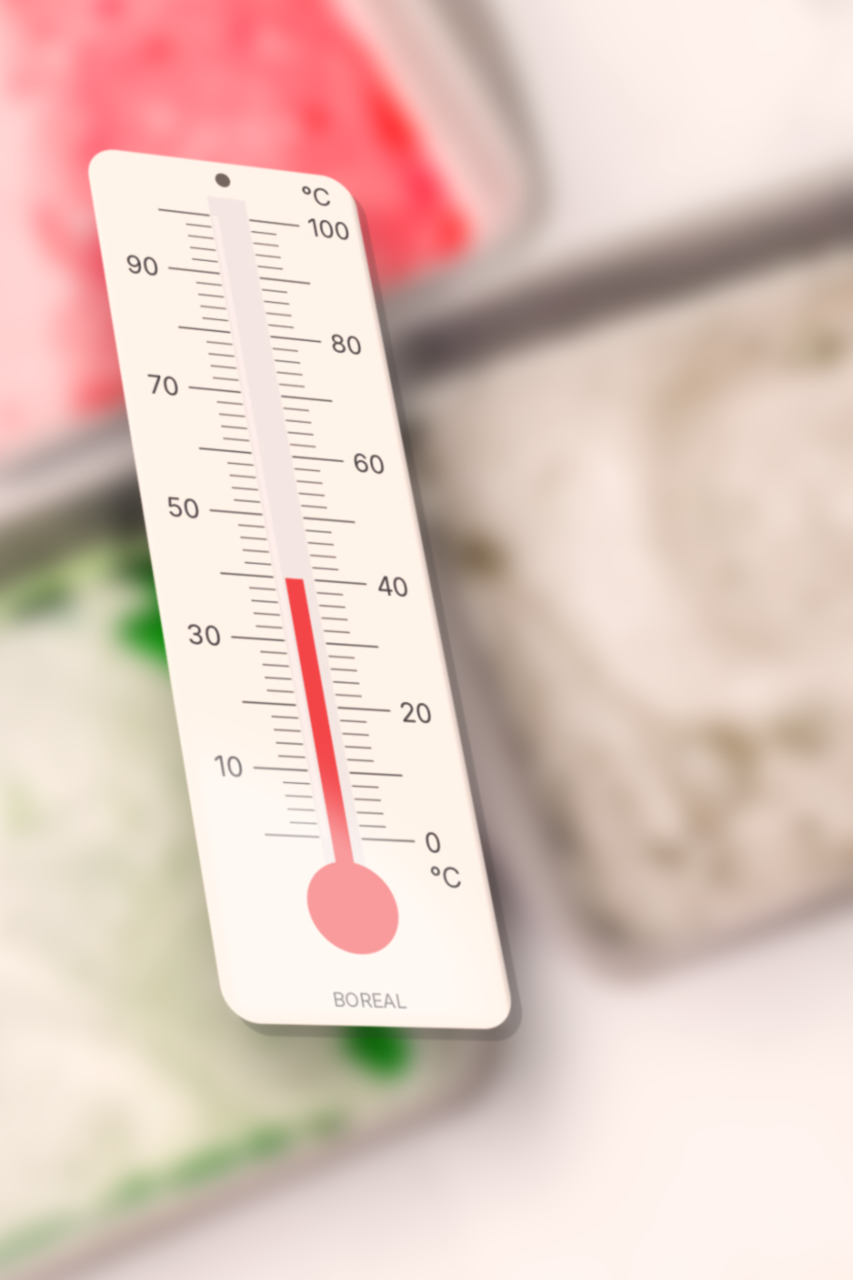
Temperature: 40 °C
